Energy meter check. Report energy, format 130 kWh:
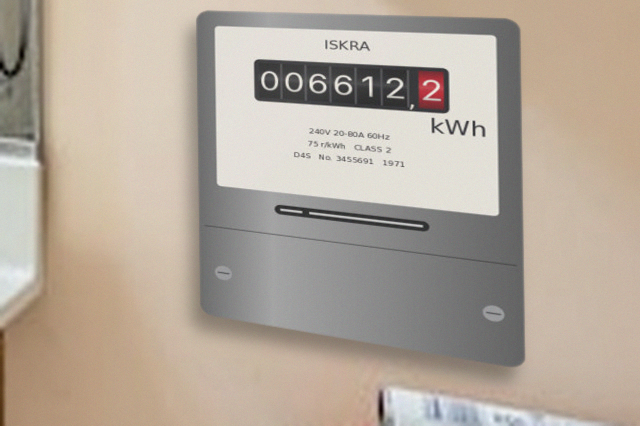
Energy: 6612.2 kWh
